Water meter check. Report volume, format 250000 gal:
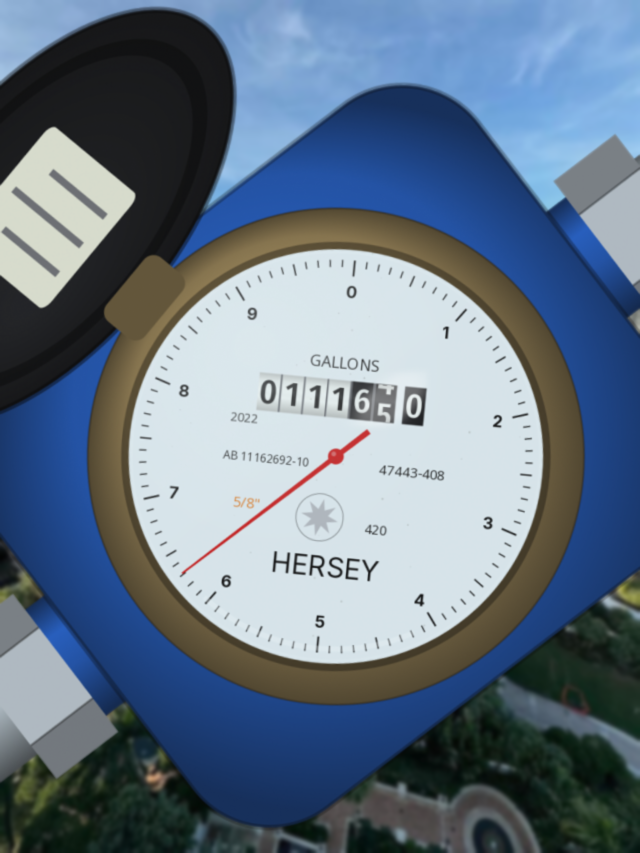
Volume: 111646.3 gal
